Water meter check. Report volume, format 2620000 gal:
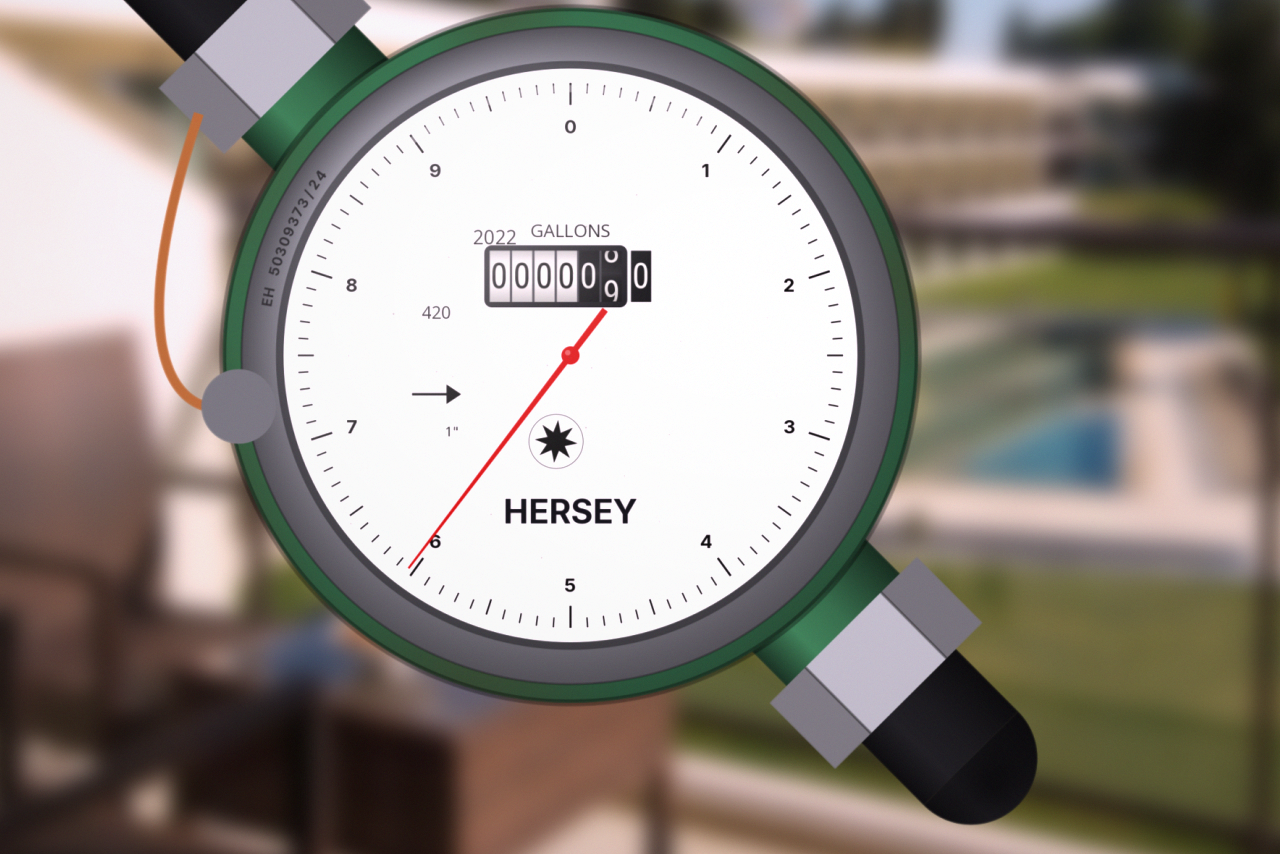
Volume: 86.0 gal
